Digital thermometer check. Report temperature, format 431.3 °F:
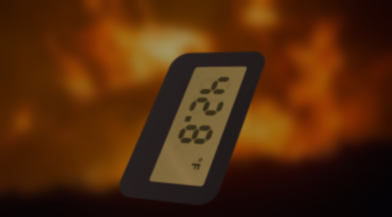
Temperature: 42.8 °F
